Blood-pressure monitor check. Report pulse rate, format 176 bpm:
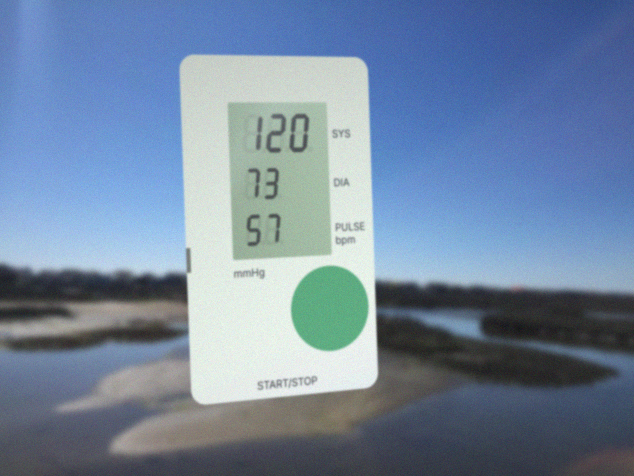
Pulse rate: 57 bpm
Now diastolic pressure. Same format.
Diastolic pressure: 73 mmHg
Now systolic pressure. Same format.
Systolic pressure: 120 mmHg
